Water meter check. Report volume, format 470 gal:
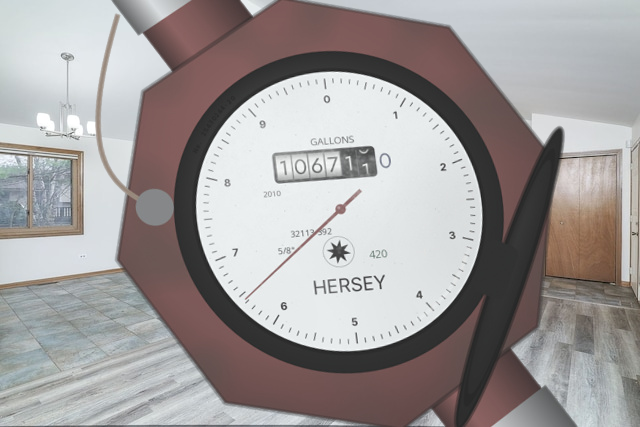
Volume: 1067106.4 gal
